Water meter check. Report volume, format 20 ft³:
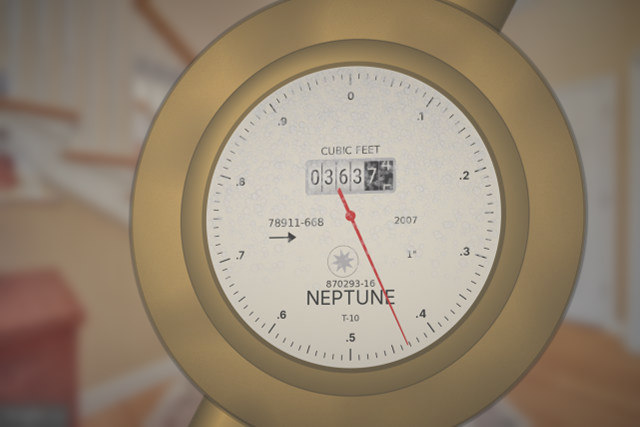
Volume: 36374.43 ft³
